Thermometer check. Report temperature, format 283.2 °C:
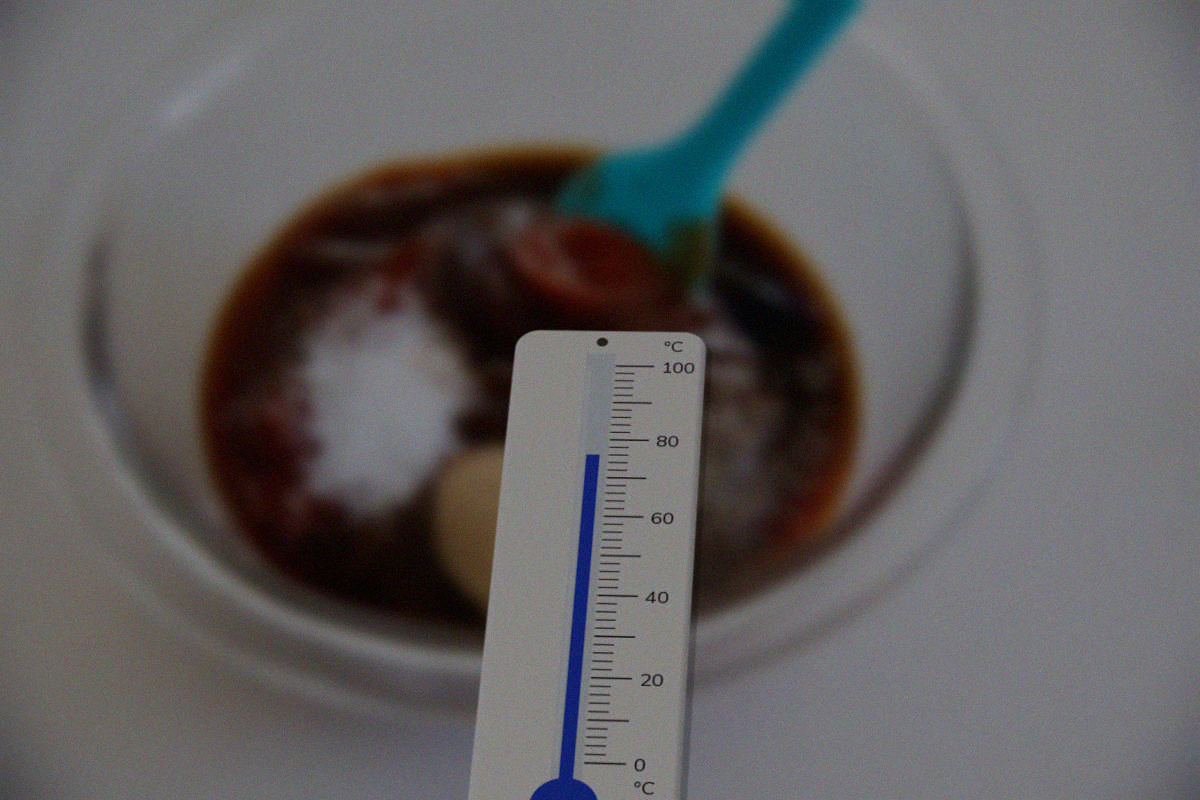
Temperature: 76 °C
